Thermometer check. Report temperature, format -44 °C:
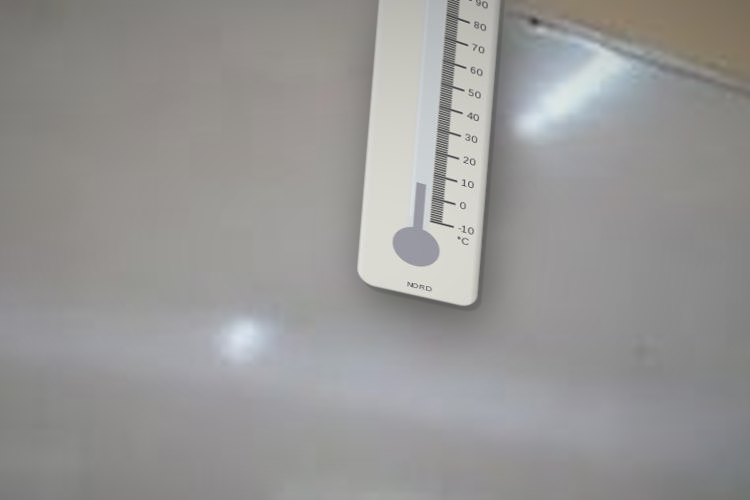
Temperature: 5 °C
